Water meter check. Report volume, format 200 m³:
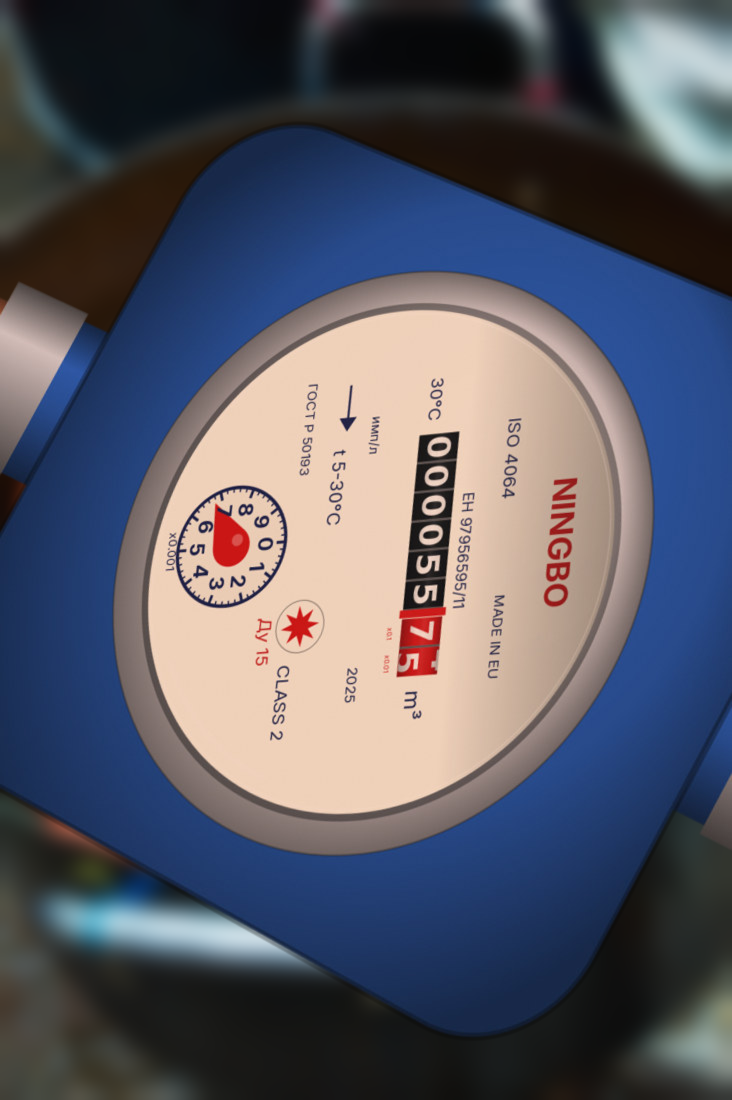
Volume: 55.746 m³
